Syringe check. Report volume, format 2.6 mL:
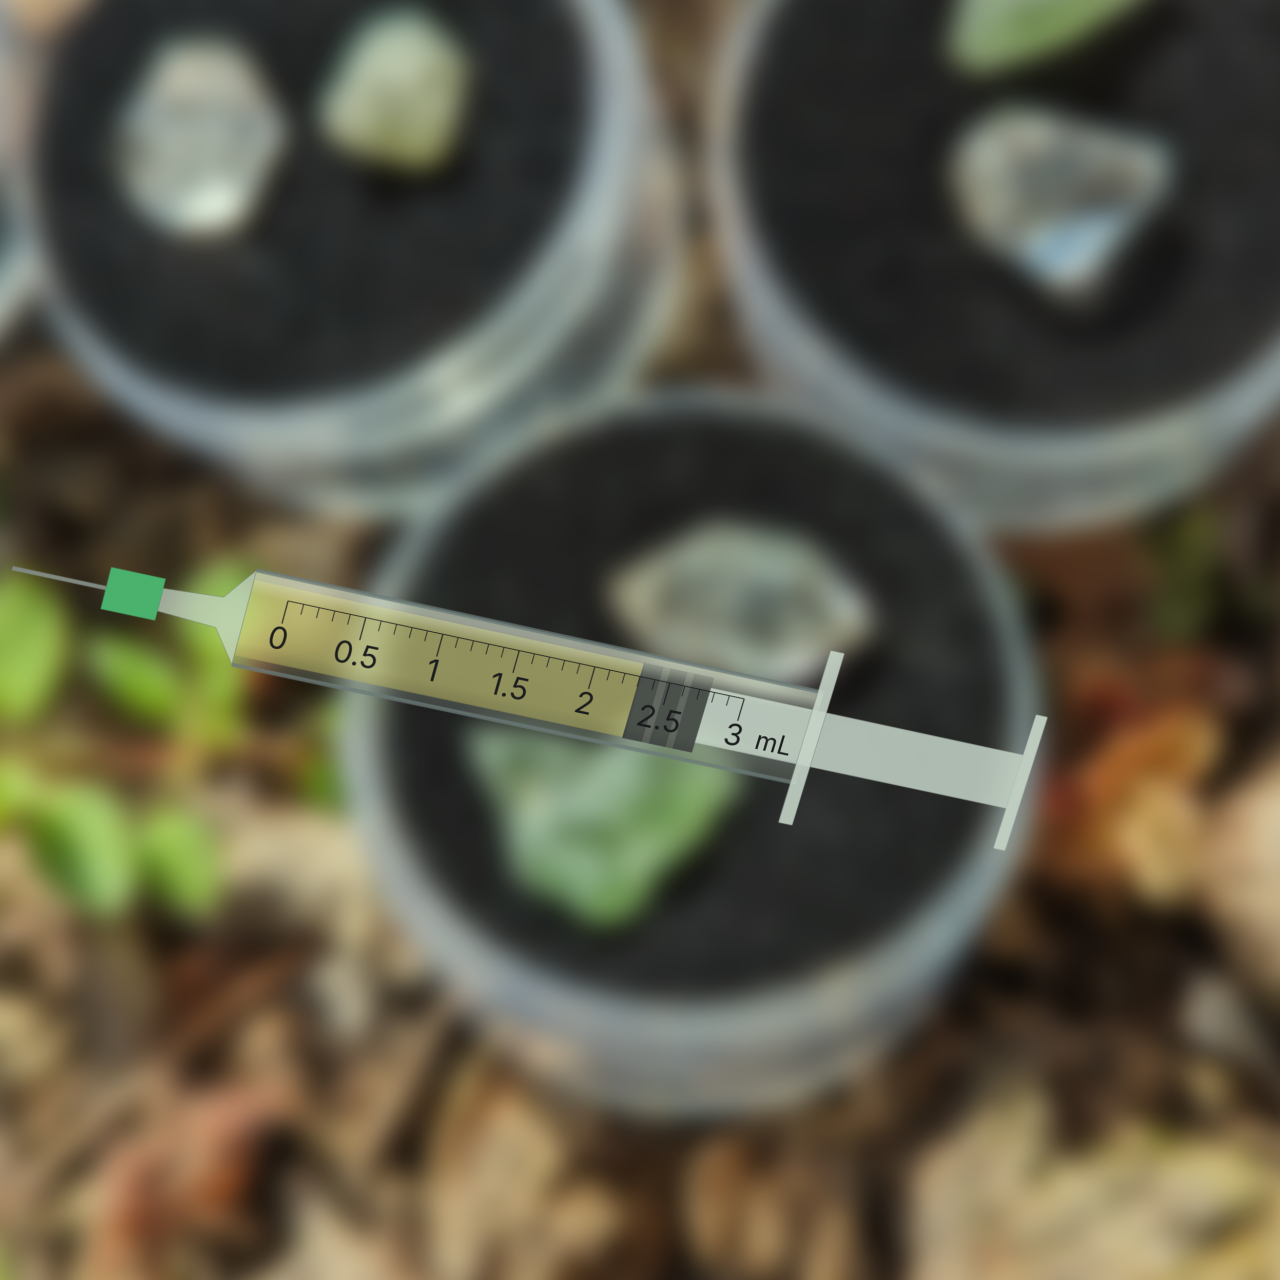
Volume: 2.3 mL
